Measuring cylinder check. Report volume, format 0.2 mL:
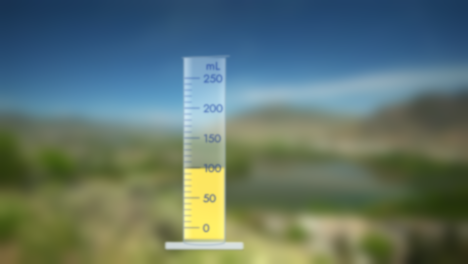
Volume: 100 mL
